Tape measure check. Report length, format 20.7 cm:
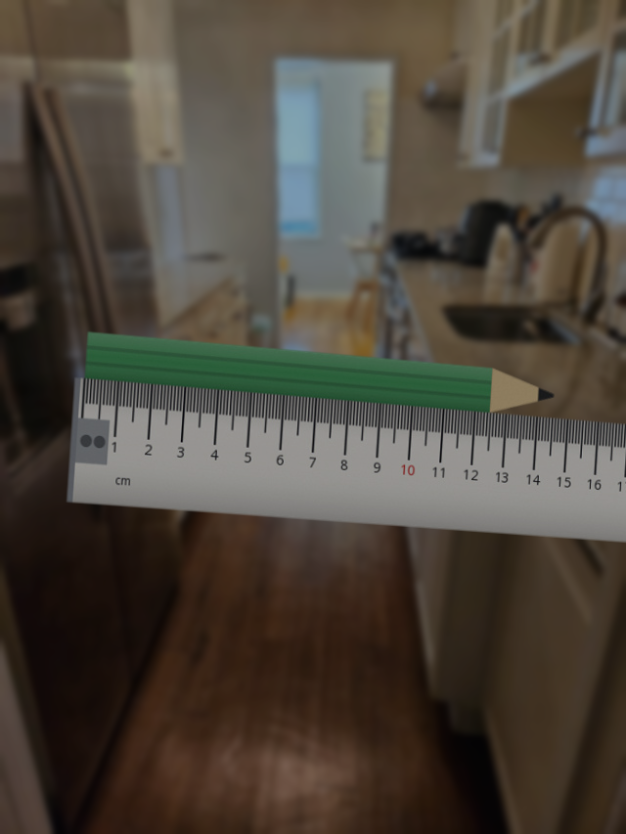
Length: 14.5 cm
